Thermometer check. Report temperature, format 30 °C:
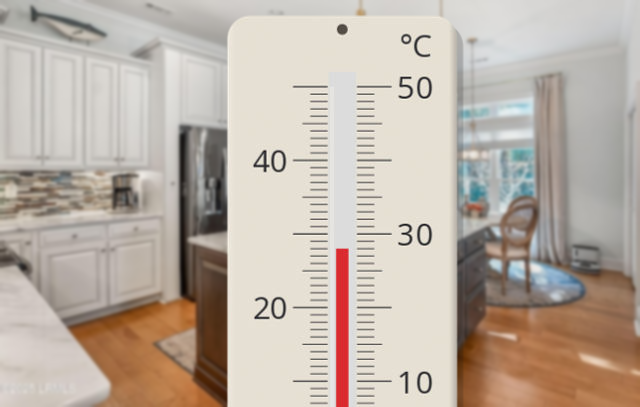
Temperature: 28 °C
